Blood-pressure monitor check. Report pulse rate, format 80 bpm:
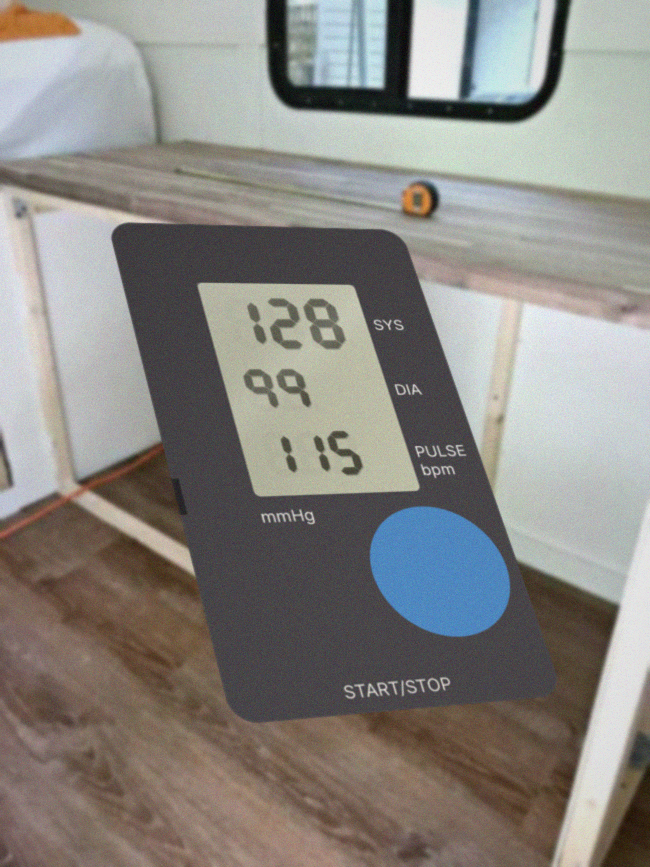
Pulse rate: 115 bpm
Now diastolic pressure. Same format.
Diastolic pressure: 99 mmHg
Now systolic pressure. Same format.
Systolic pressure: 128 mmHg
